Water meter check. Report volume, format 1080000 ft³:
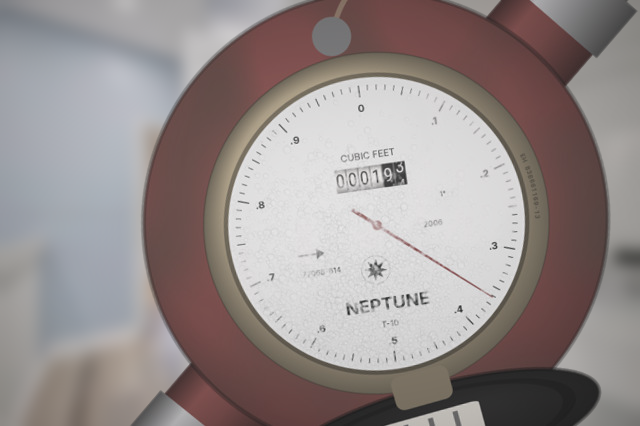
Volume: 193.36 ft³
